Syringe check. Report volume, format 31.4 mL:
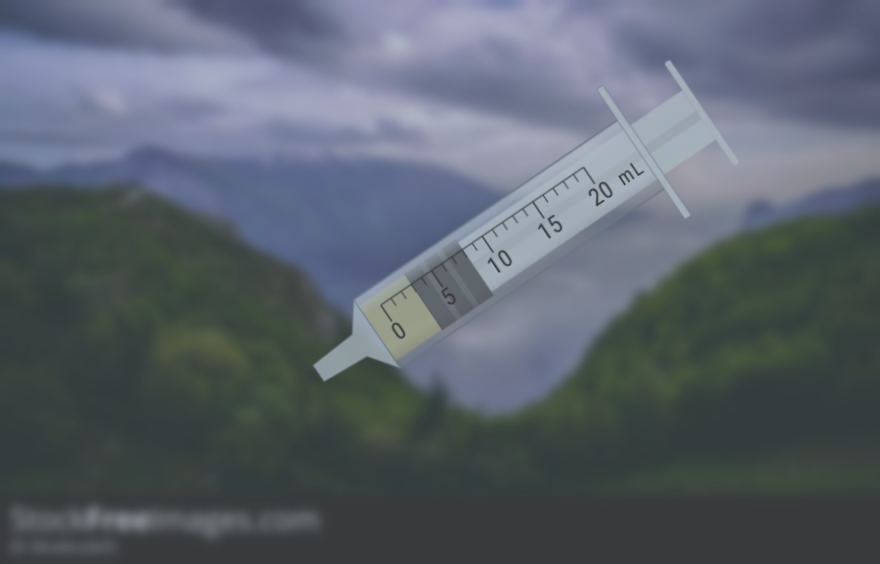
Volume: 3 mL
